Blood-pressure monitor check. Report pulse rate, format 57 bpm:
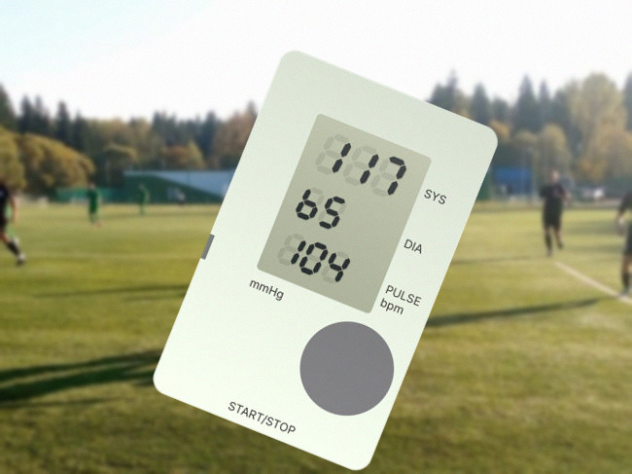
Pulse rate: 104 bpm
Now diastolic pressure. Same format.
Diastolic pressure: 65 mmHg
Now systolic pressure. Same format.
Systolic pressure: 117 mmHg
